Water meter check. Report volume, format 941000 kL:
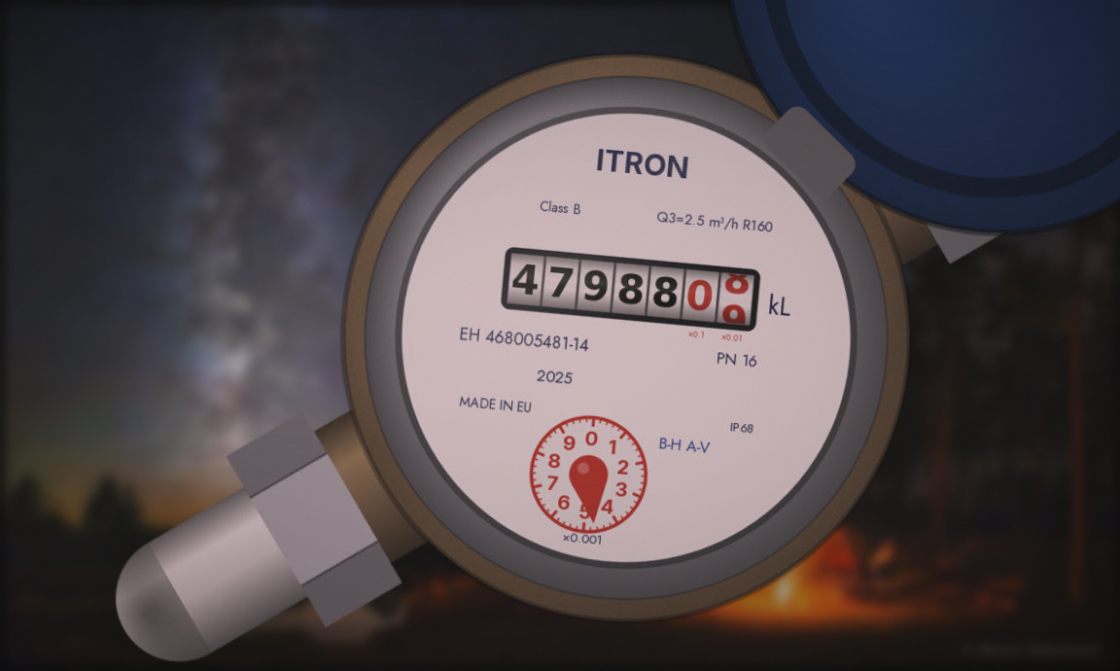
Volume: 47988.084 kL
